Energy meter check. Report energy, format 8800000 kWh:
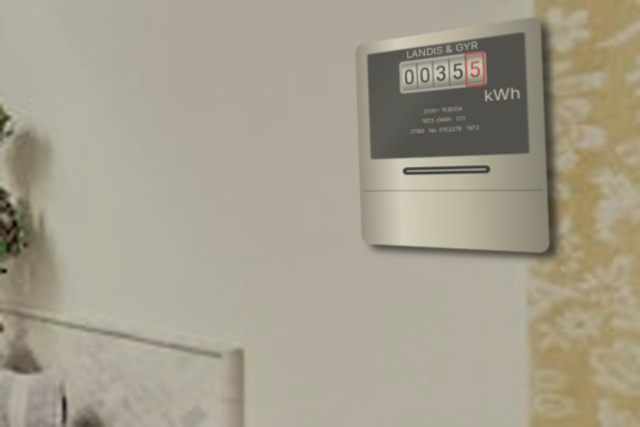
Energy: 35.5 kWh
